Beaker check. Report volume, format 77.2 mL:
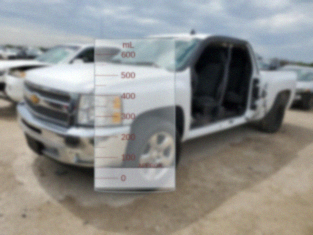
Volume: 50 mL
